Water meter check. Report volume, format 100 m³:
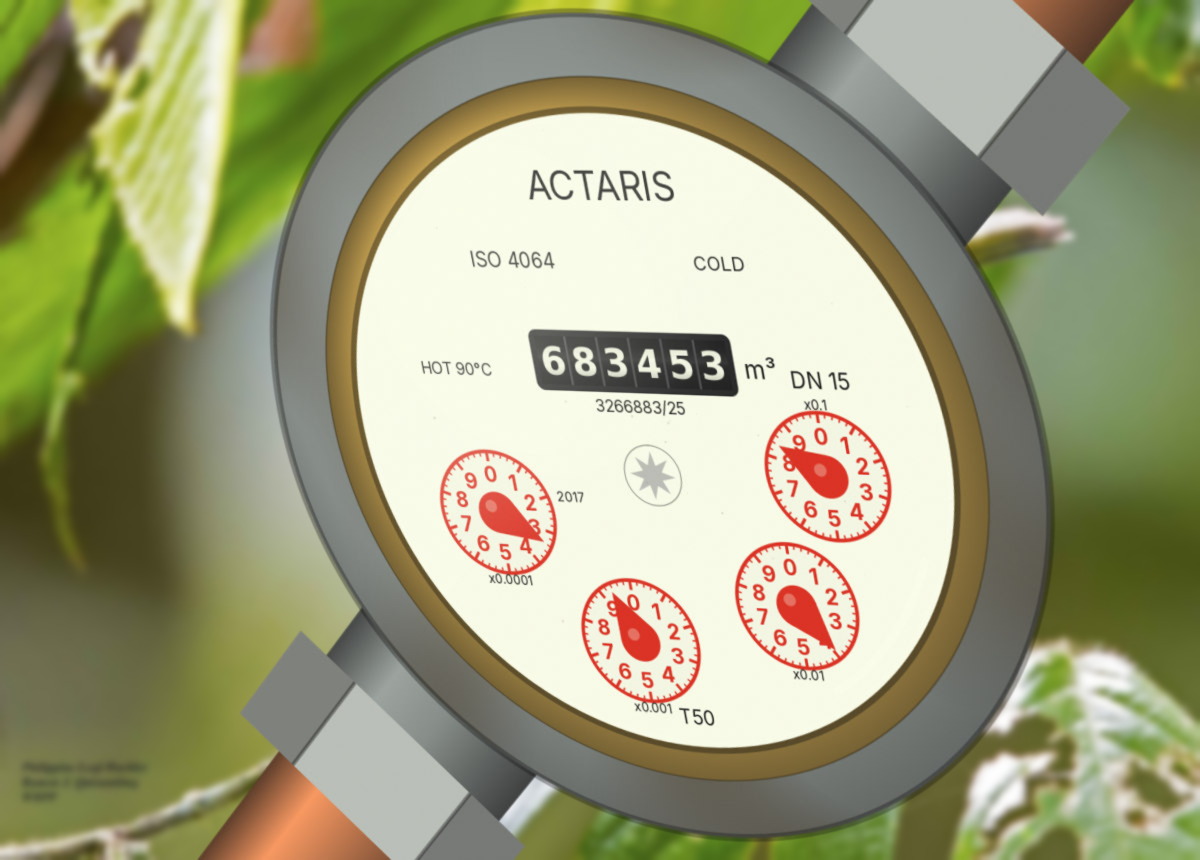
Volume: 683453.8393 m³
